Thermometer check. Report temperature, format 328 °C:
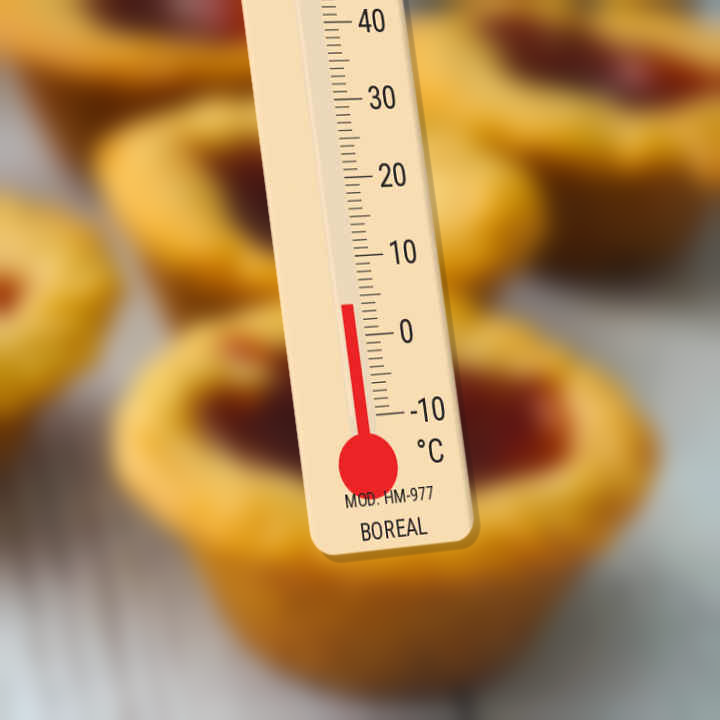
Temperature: 4 °C
